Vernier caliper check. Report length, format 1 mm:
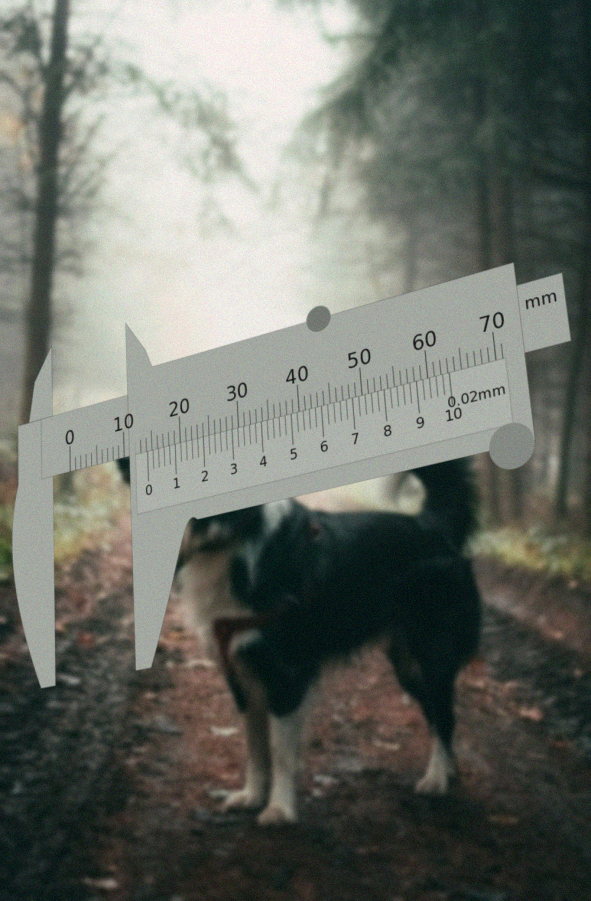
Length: 14.2 mm
